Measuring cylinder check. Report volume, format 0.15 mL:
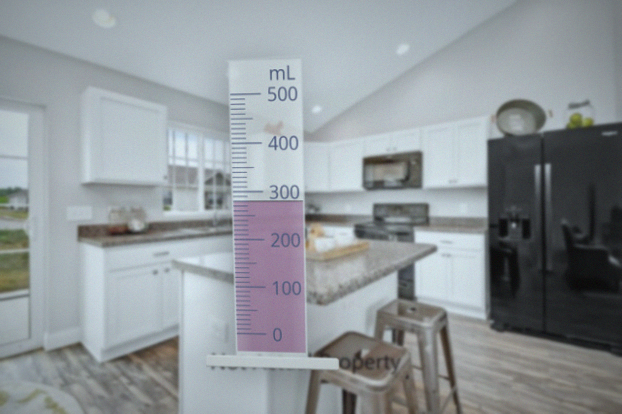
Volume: 280 mL
